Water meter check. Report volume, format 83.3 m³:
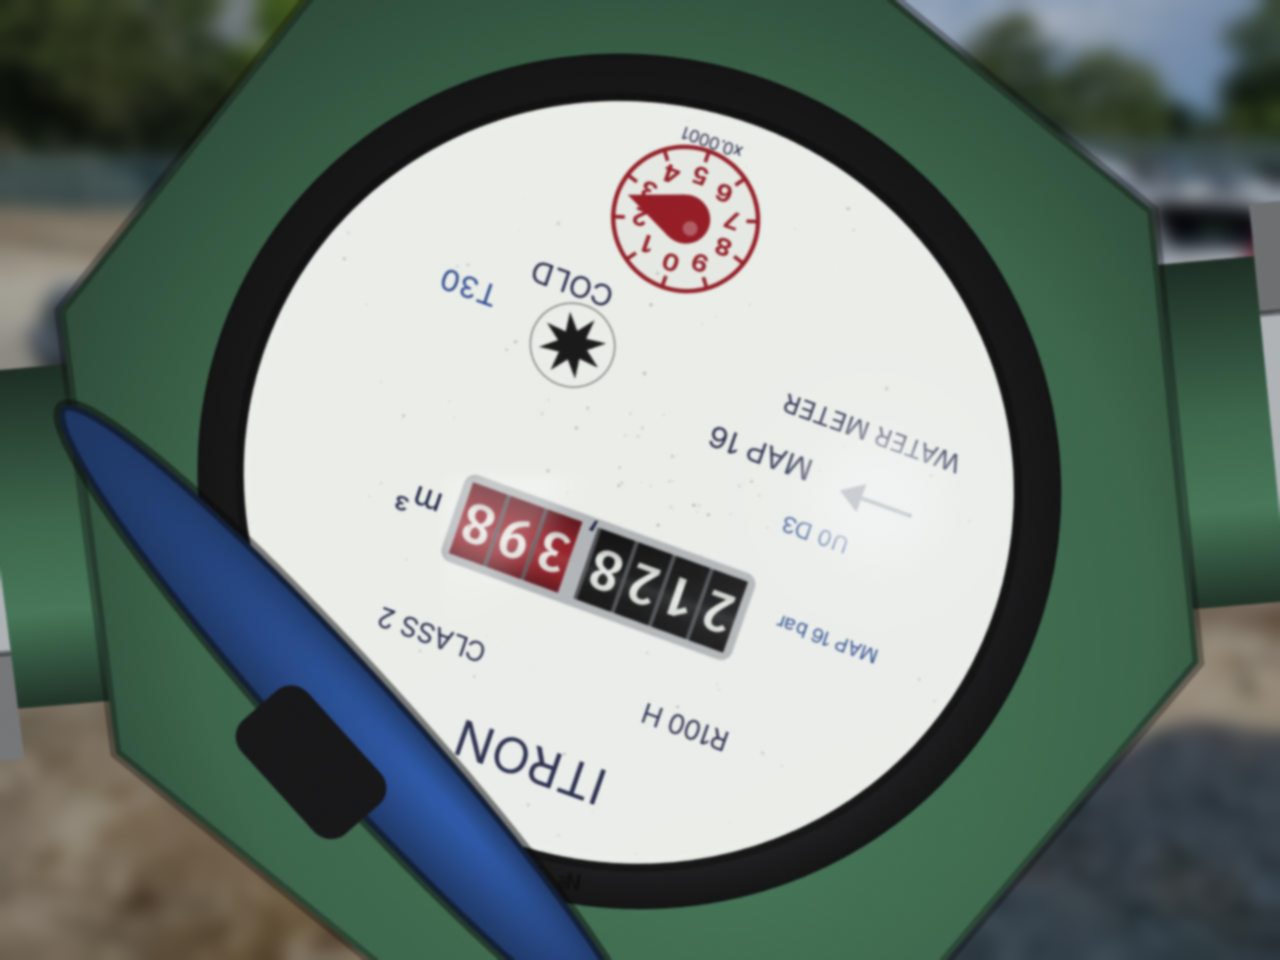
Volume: 2128.3982 m³
